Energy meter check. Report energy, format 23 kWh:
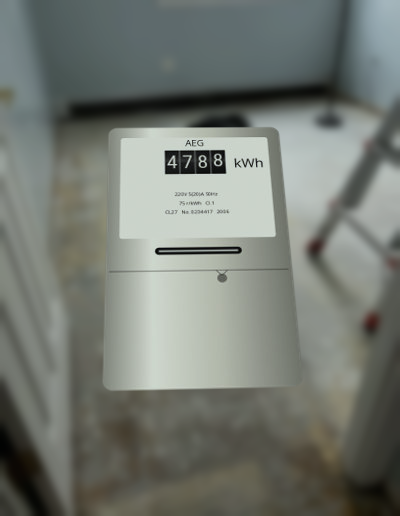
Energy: 4788 kWh
